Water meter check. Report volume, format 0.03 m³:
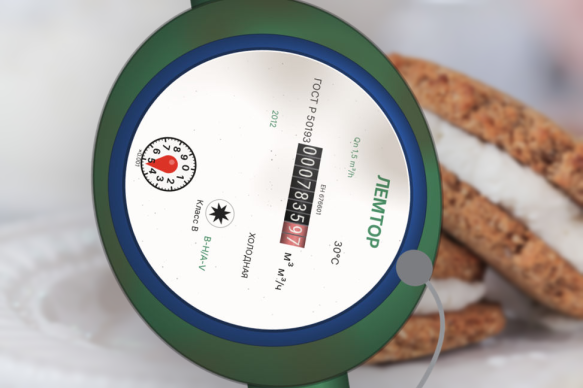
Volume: 7835.974 m³
